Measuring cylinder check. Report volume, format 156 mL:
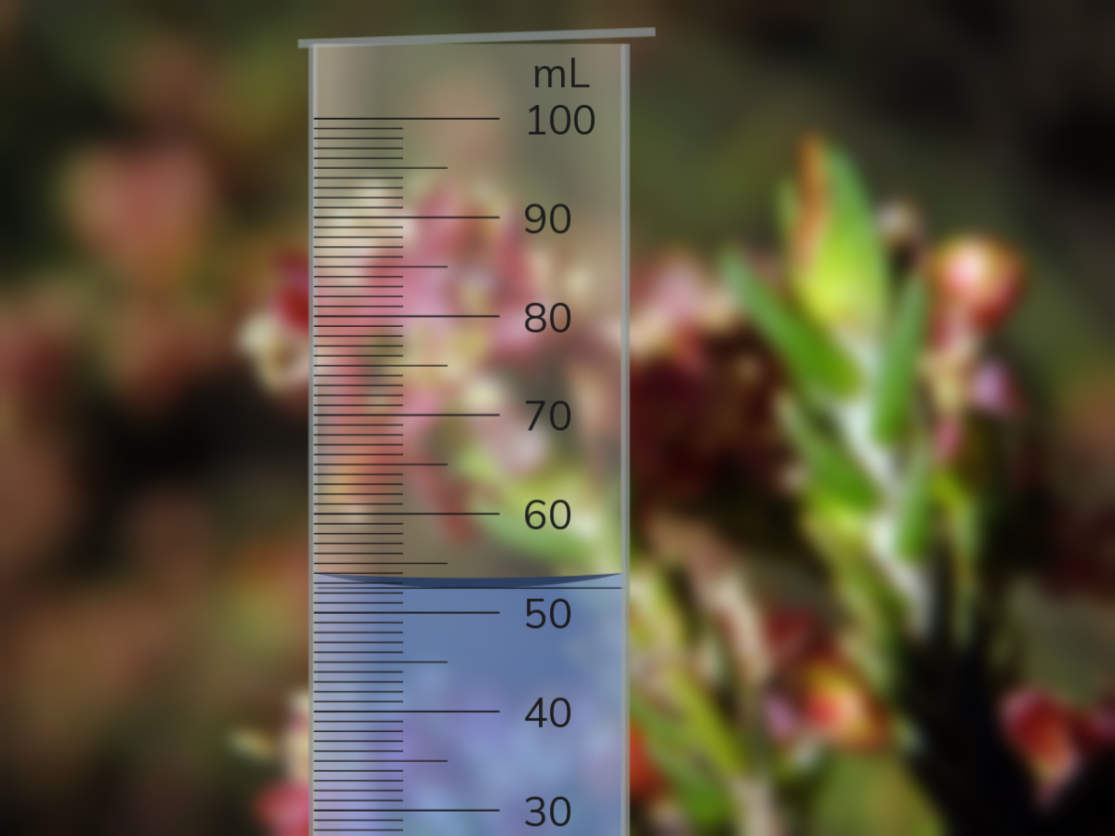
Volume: 52.5 mL
